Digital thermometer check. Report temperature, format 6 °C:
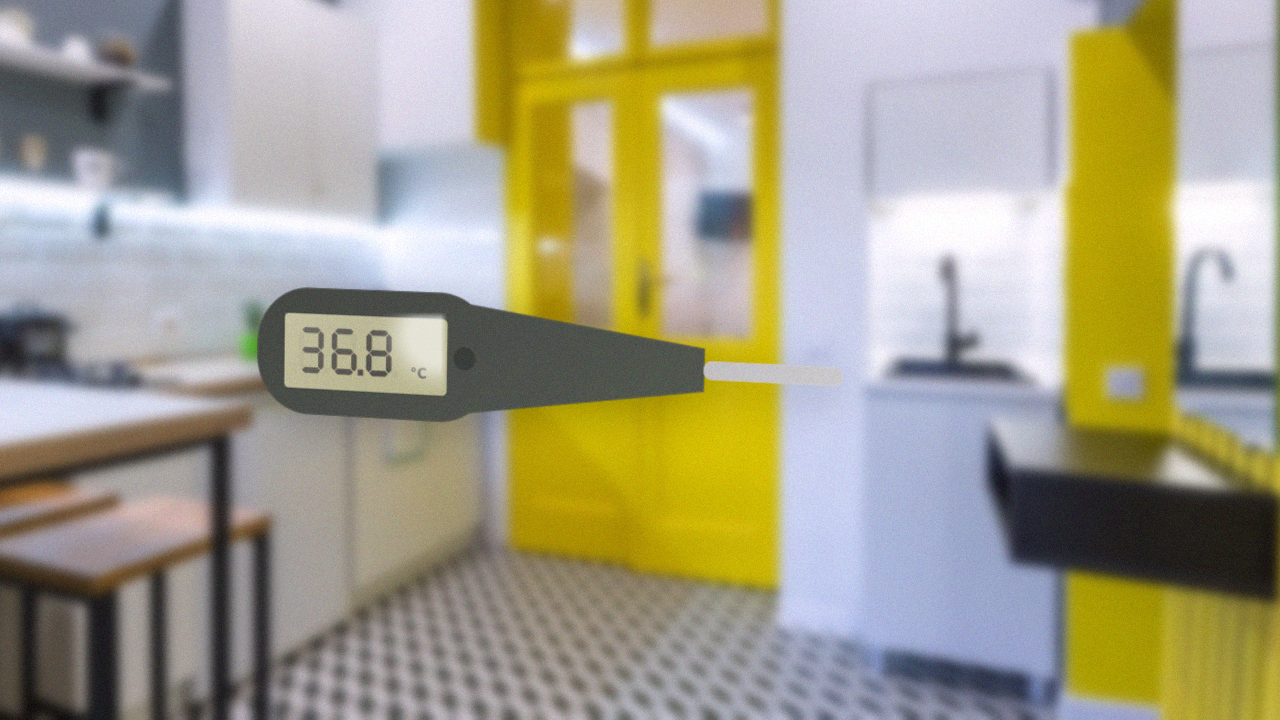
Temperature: 36.8 °C
